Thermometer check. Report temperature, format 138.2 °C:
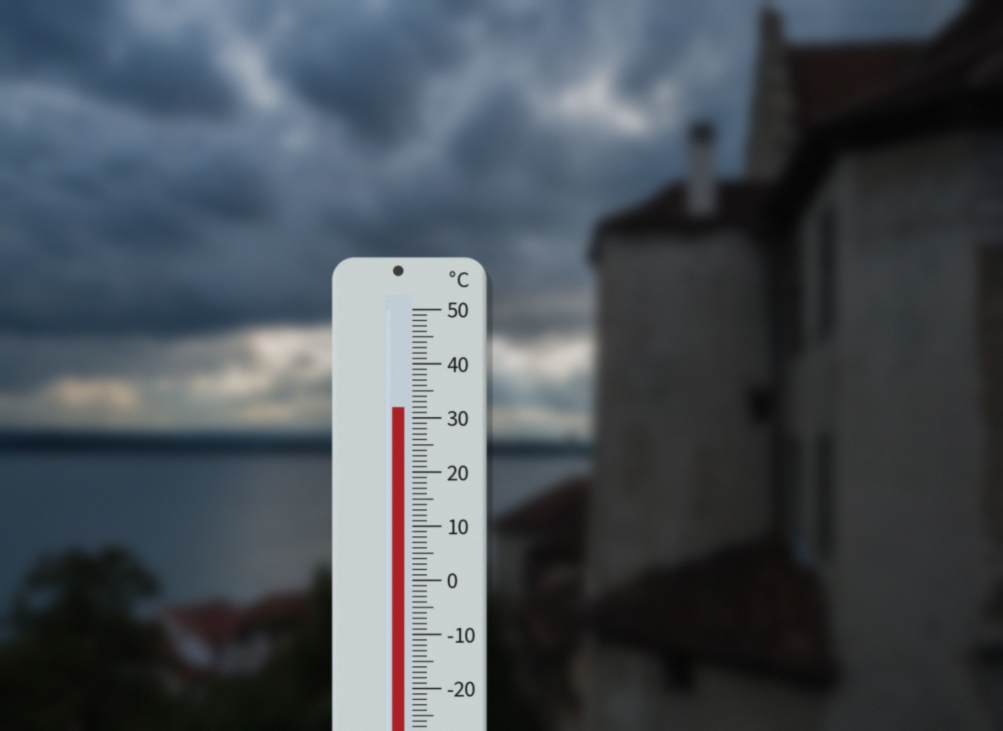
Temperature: 32 °C
